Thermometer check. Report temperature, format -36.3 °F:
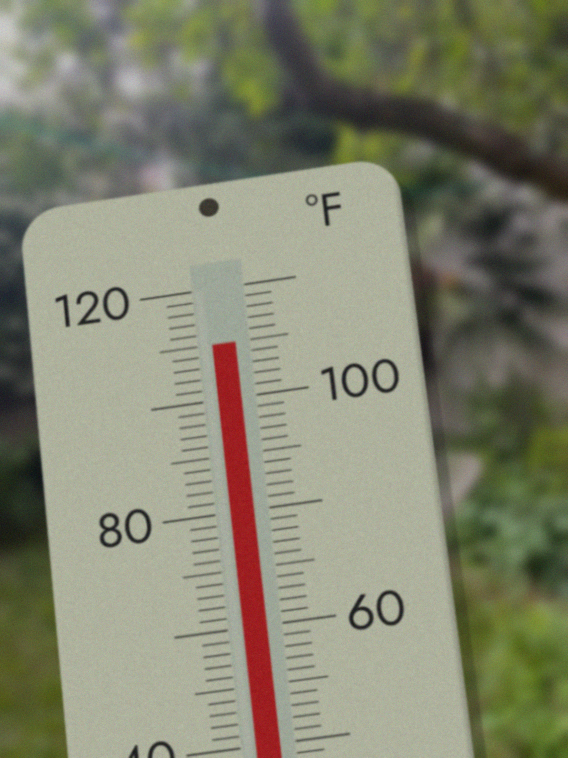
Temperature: 110 °F
